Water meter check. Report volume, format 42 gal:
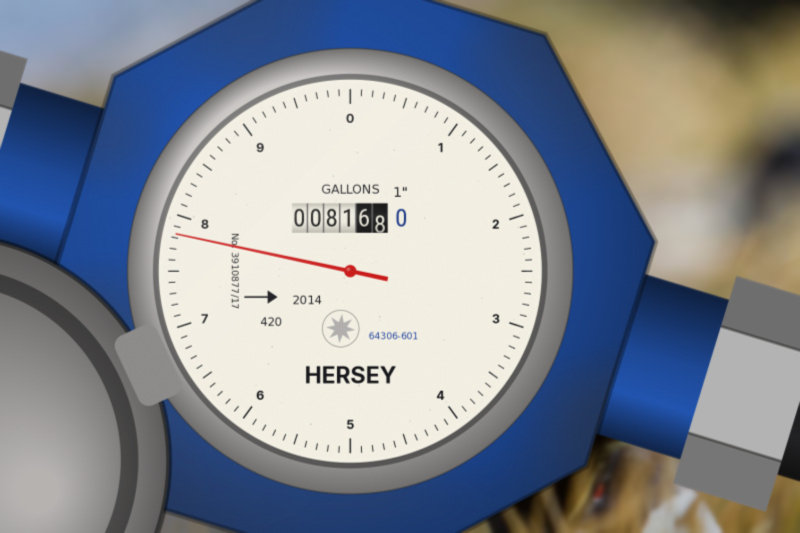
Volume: 81677.8 gal
